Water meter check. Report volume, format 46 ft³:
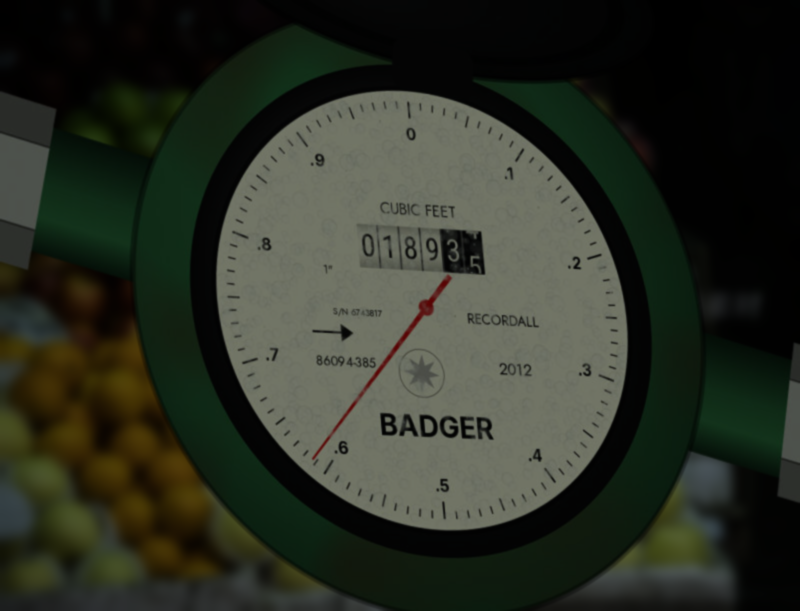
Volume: 18934.61 ft³
